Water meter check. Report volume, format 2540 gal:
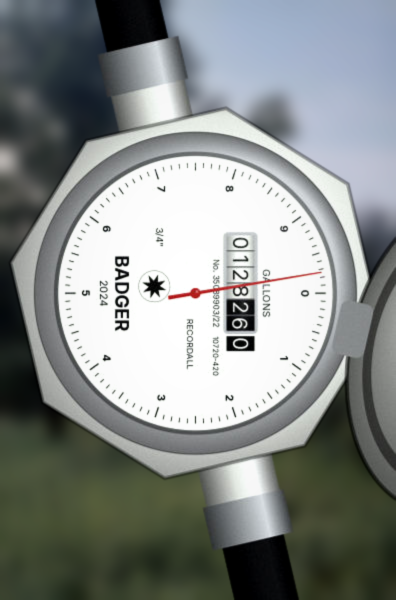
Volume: 128259.7 gal
